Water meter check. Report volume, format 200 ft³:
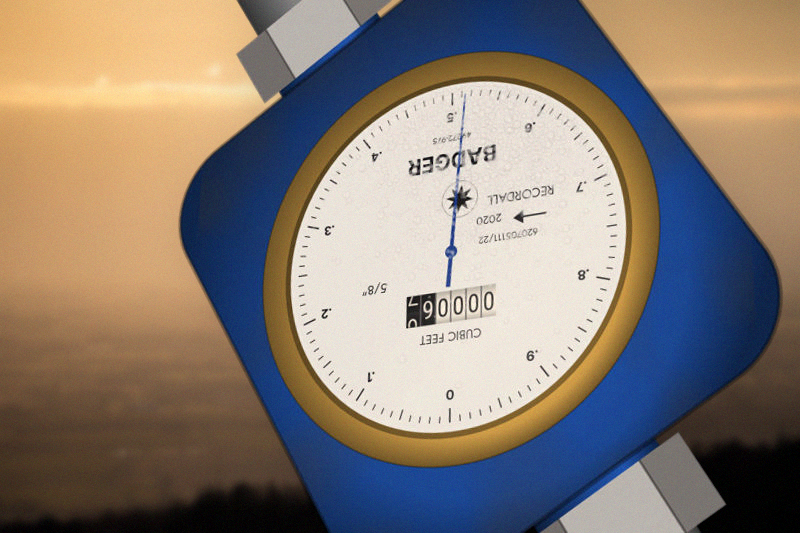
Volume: 66.51 ft³
